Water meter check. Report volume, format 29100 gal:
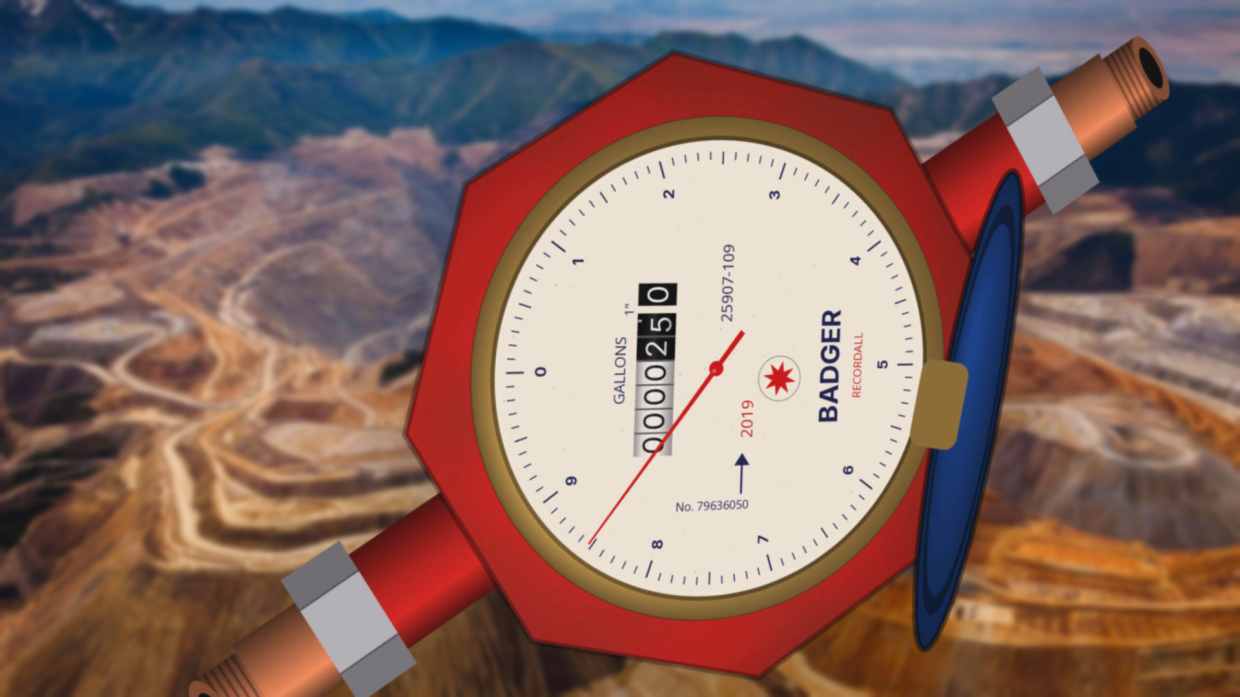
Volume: 248.5 gal
